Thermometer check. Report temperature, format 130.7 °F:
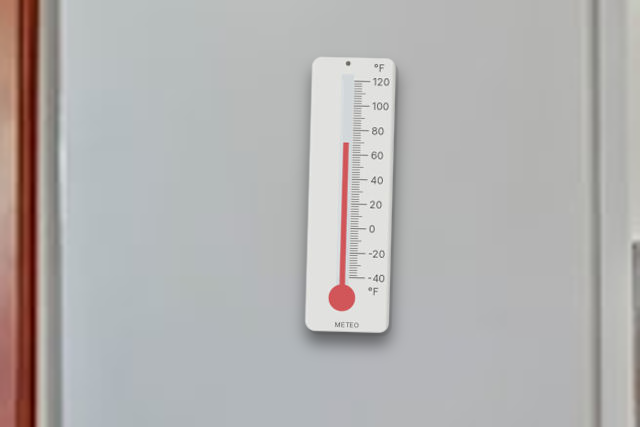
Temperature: 70 °F
